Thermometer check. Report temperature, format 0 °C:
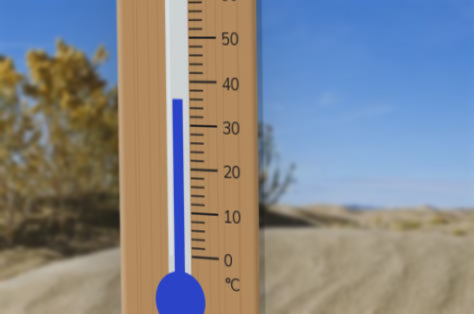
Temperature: 36 °C
